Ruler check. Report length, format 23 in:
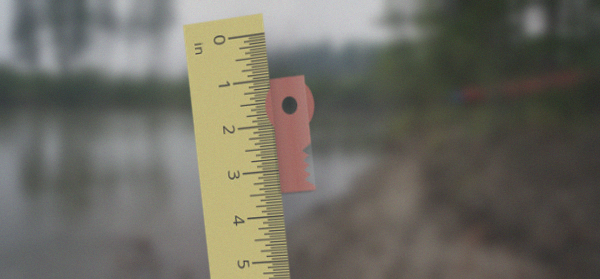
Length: 2.5 in
